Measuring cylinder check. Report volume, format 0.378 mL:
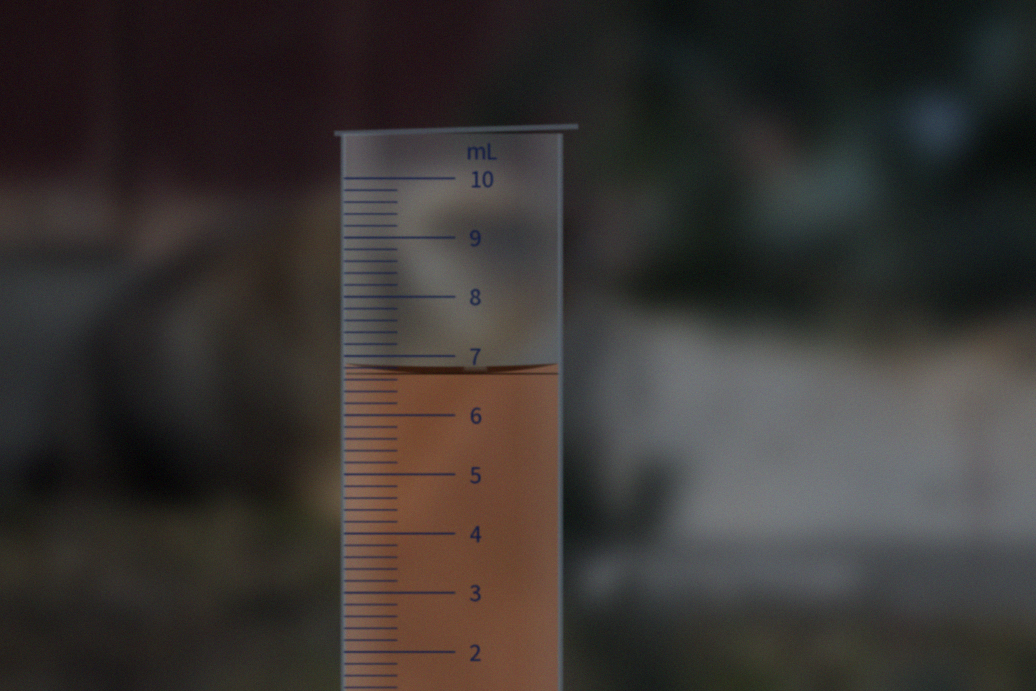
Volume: 6.7 mL
